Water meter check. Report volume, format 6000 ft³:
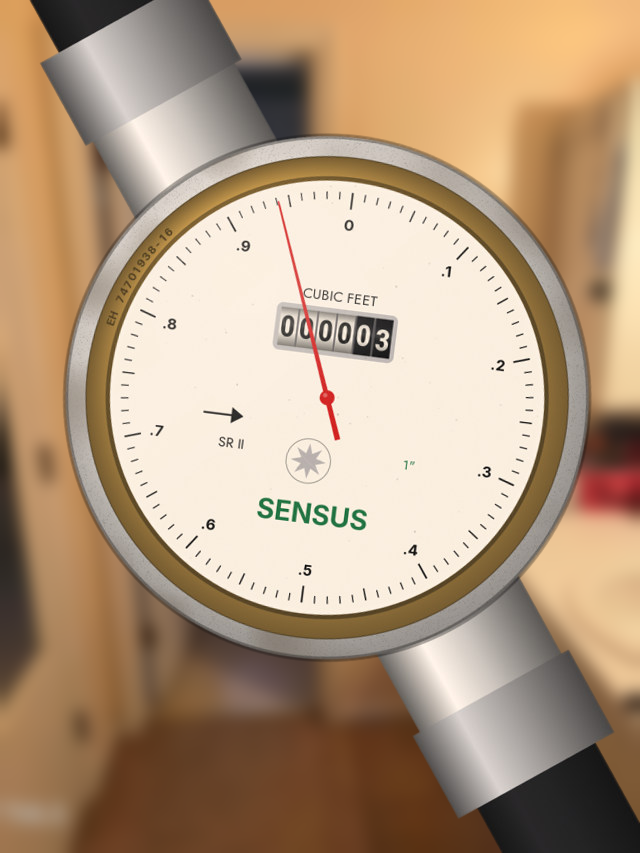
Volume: 2.94 ft³
